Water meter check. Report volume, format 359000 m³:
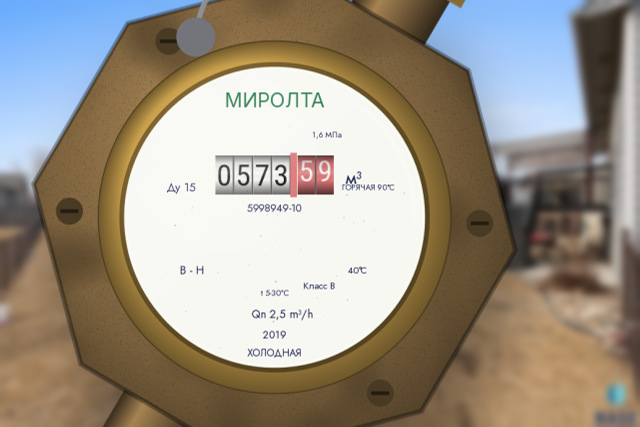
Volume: 573.59 m³
